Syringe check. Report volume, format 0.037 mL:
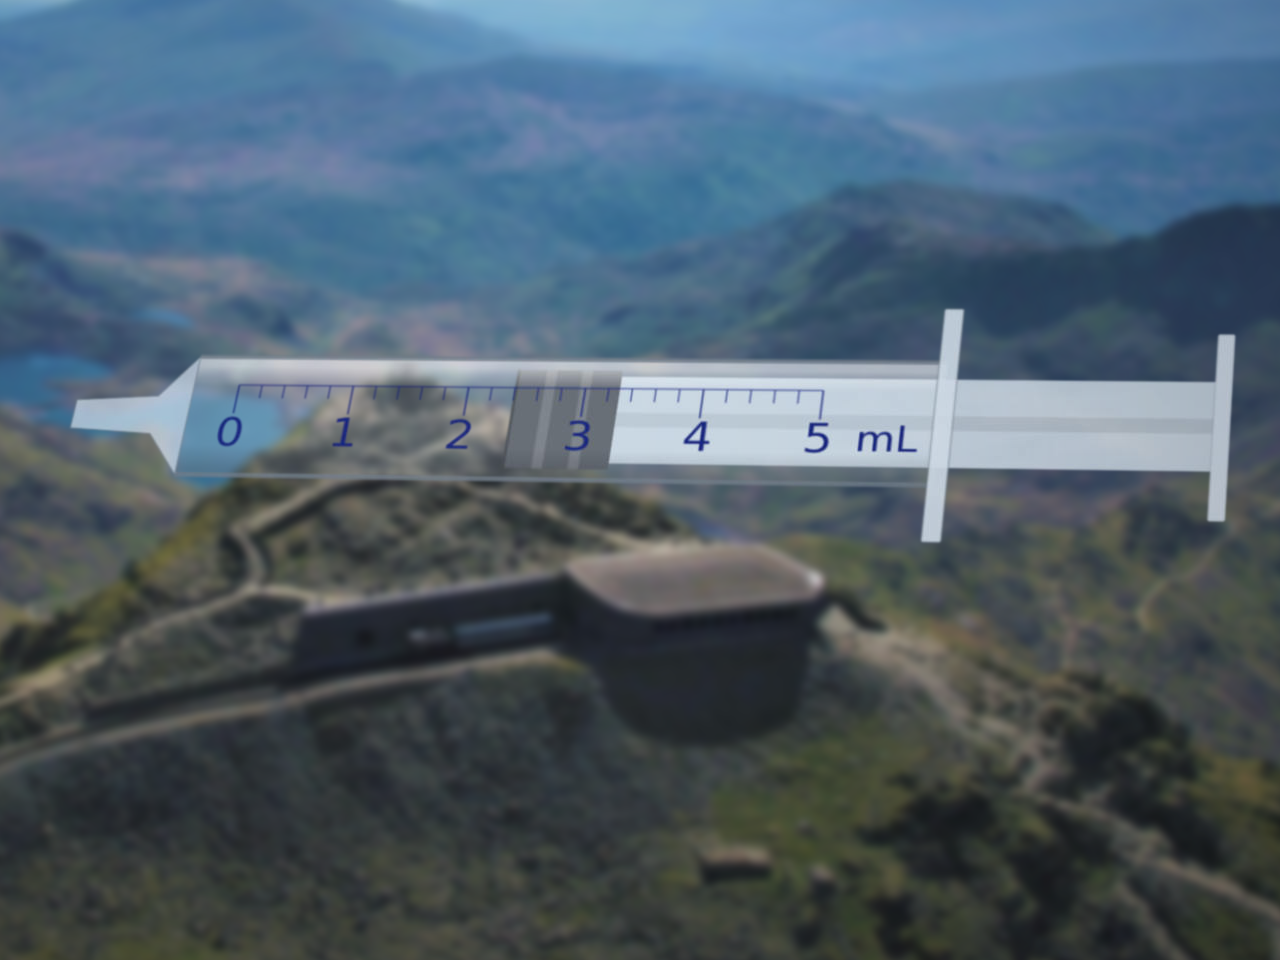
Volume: 2.4 mL
